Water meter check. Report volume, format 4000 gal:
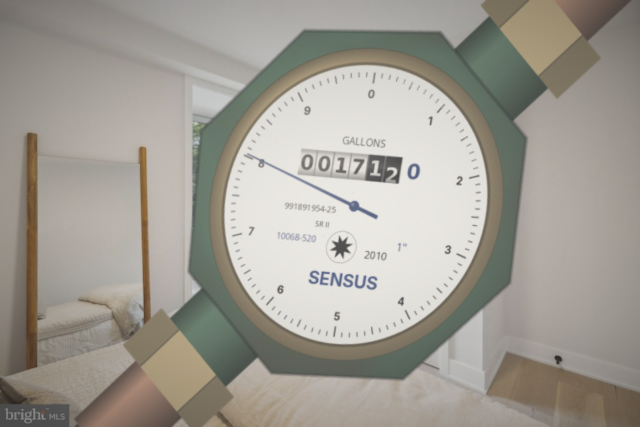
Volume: 17118.0 gal
